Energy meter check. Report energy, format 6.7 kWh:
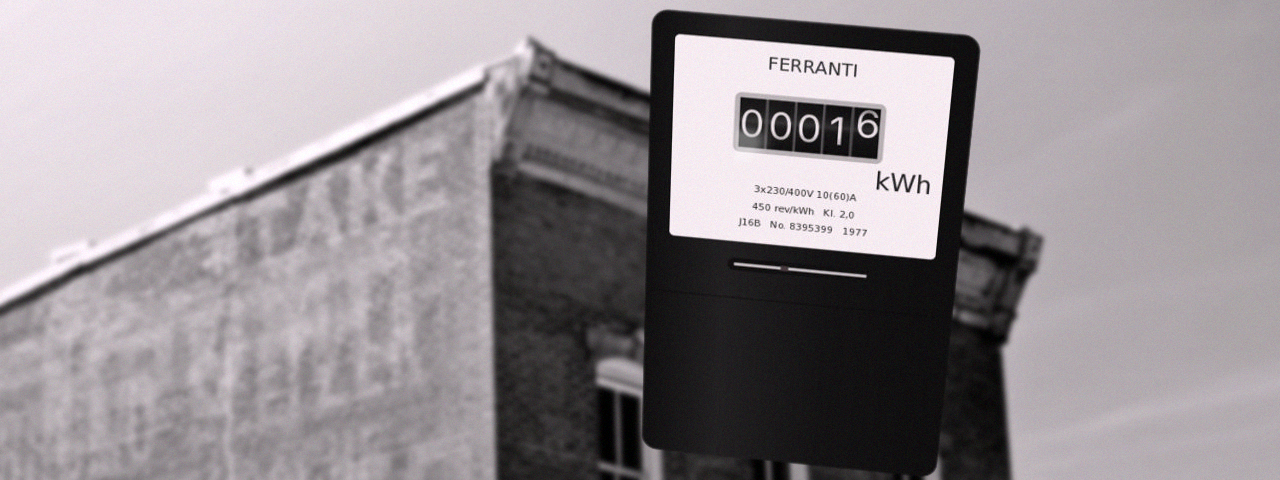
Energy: 16 kWh
